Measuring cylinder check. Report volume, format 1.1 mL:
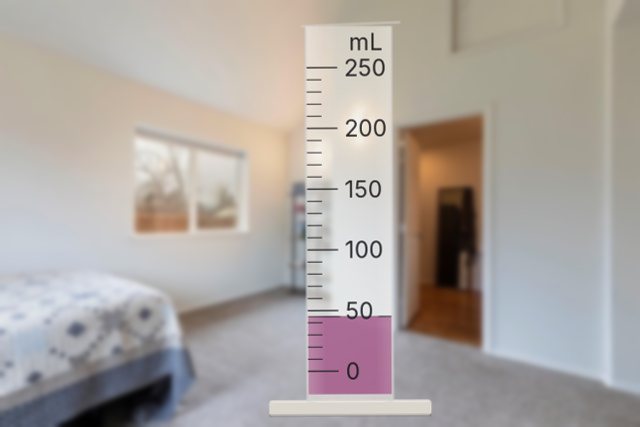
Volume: 45 mL
